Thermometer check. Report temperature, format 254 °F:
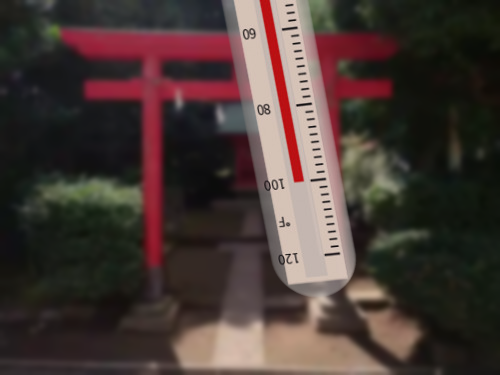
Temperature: 100 °F
